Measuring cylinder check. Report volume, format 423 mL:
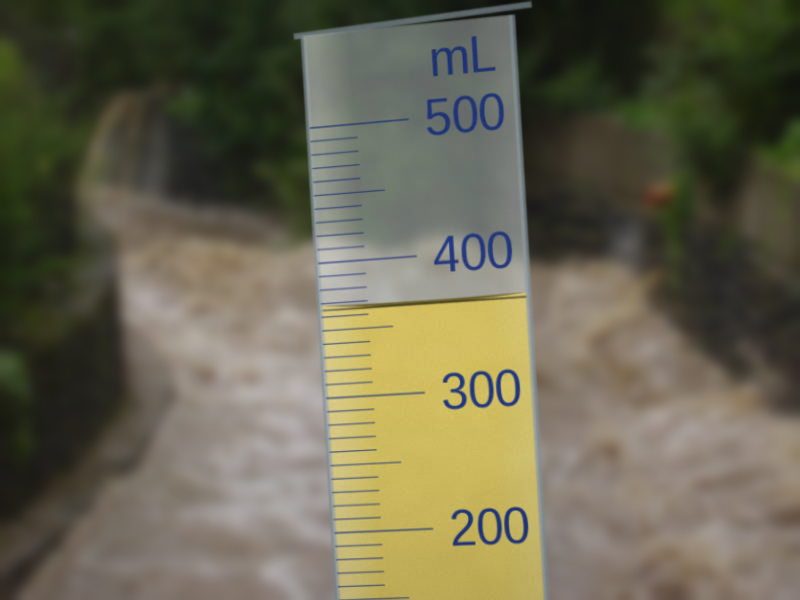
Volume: 365 mL
